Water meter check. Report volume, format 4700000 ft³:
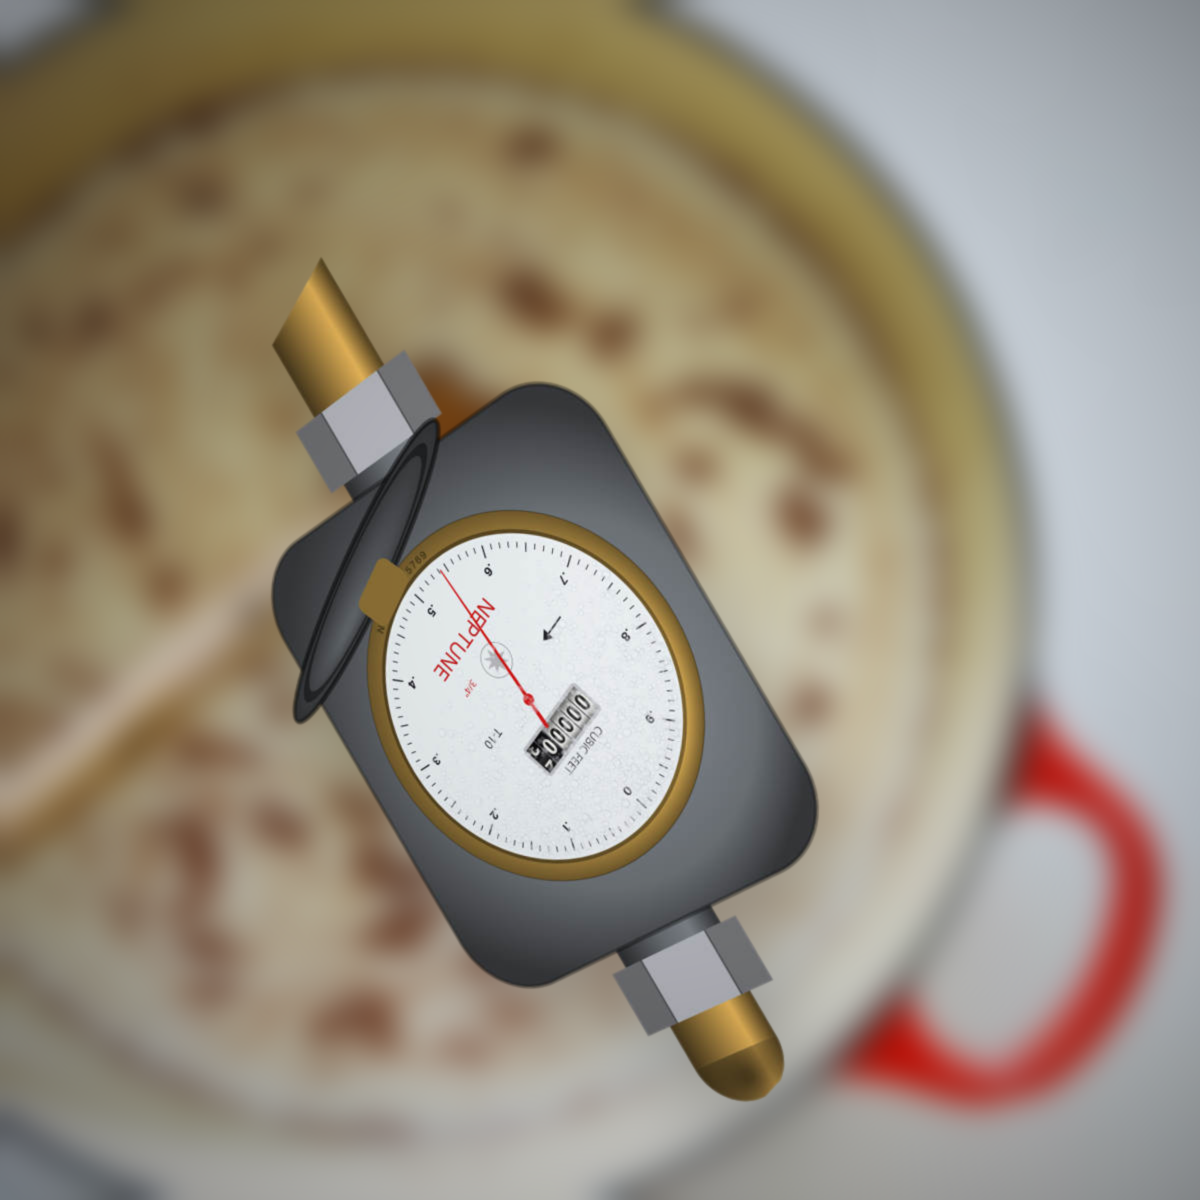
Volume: 2.54 ft³
